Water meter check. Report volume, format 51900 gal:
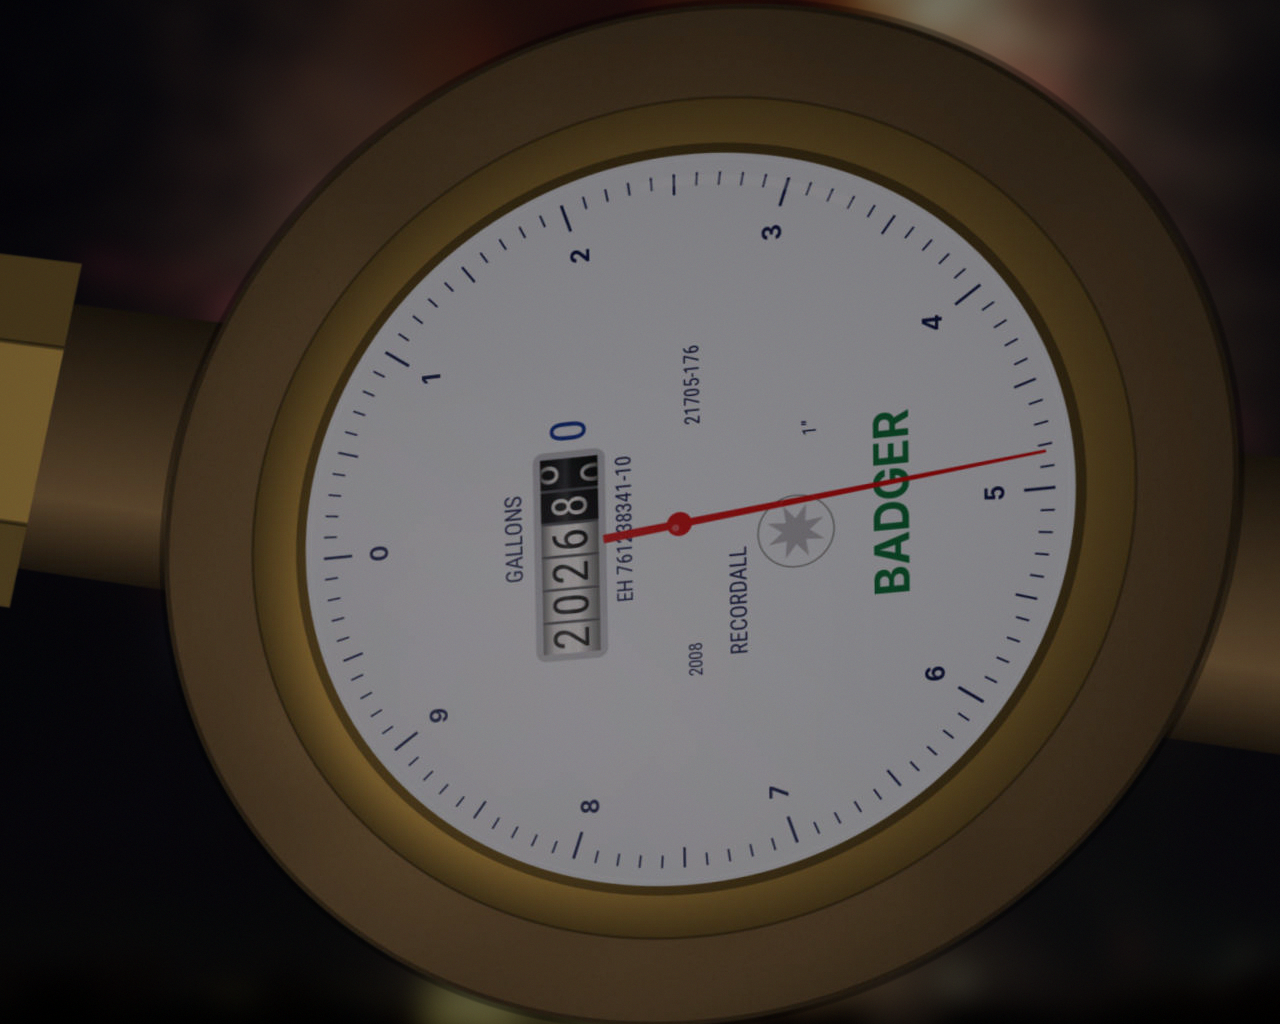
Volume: 2026884.8 gal
